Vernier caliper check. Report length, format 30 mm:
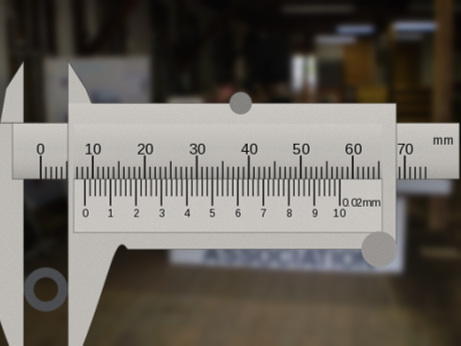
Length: 8.5 mm
